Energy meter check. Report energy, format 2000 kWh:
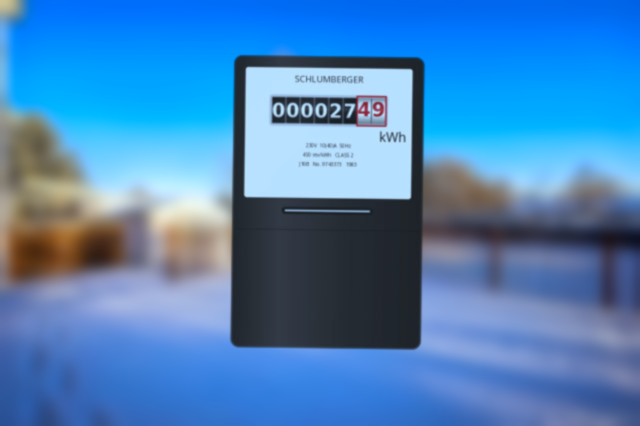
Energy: 27.49 kWh
